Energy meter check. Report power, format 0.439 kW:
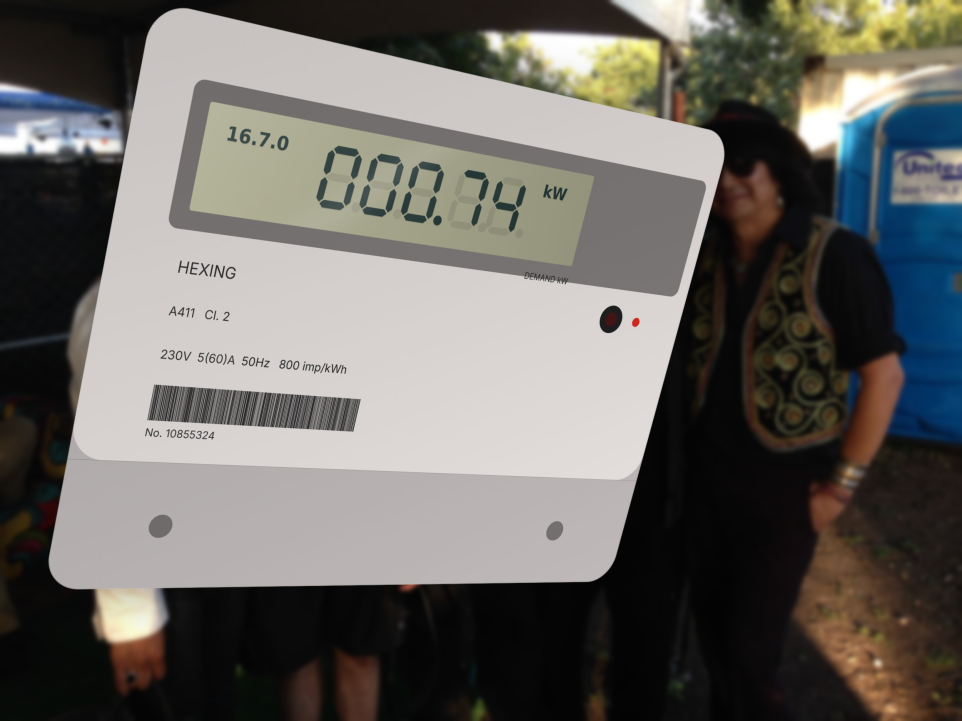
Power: 0.74 kW
